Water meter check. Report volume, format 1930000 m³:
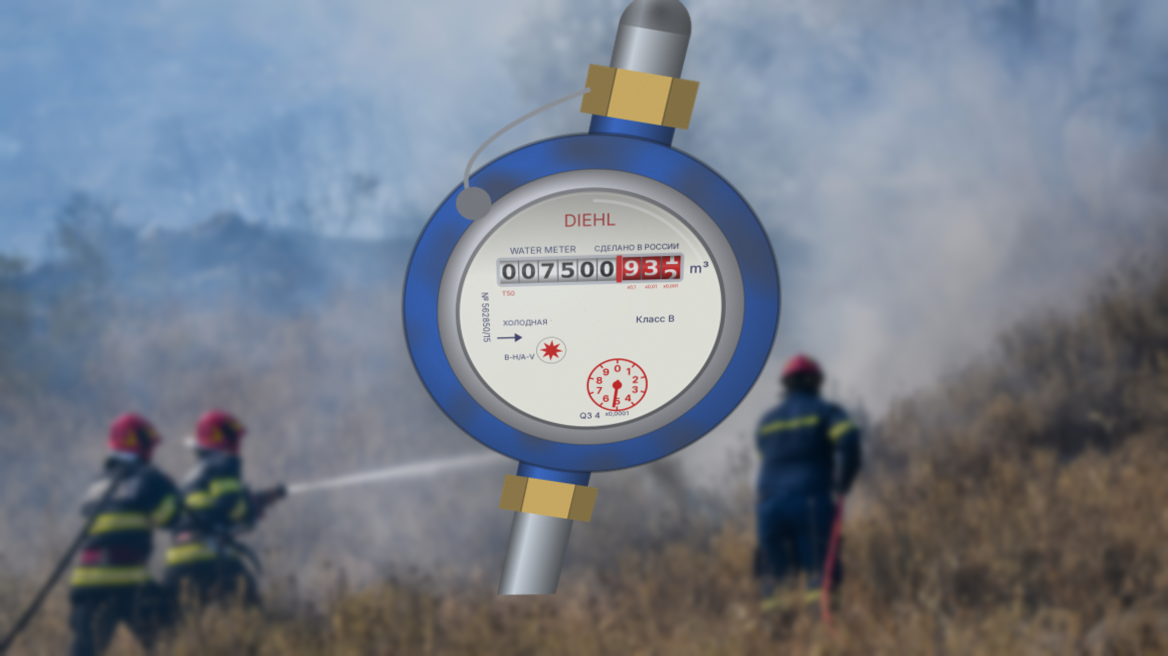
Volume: 7500.9315 m³
